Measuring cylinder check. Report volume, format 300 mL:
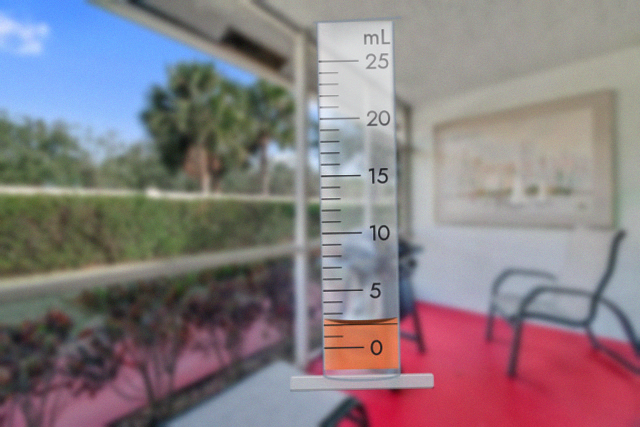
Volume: 2 mL
